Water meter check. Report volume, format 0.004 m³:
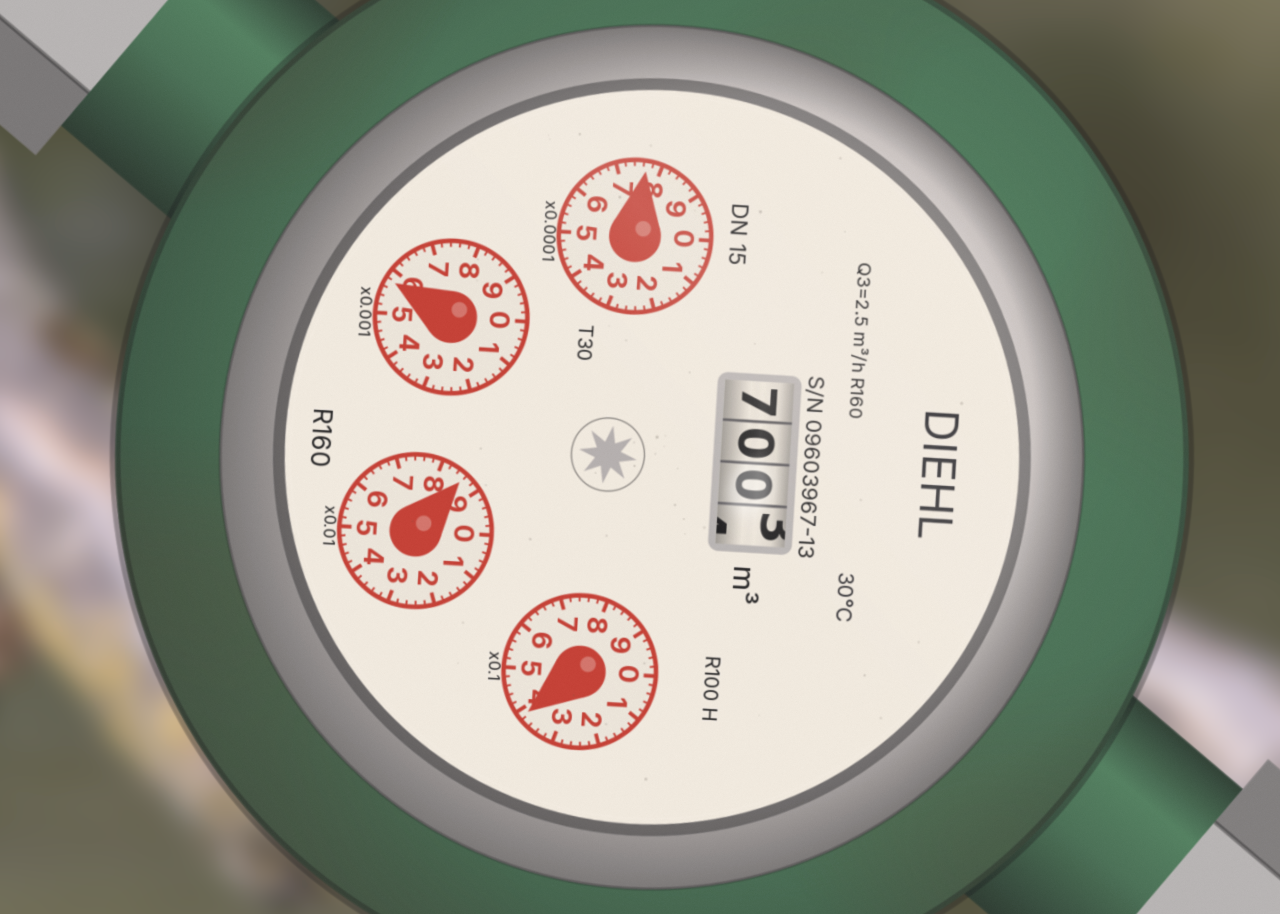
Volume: 7003.3857 m³
